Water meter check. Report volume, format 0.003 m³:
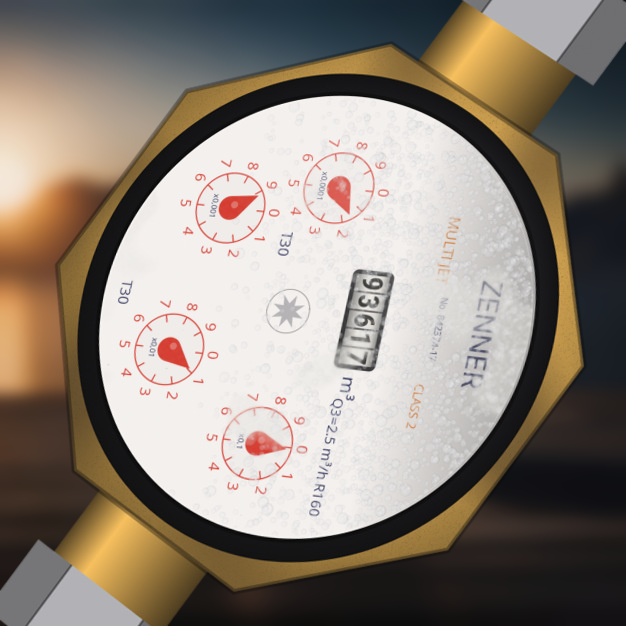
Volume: 93617.0091 m³
